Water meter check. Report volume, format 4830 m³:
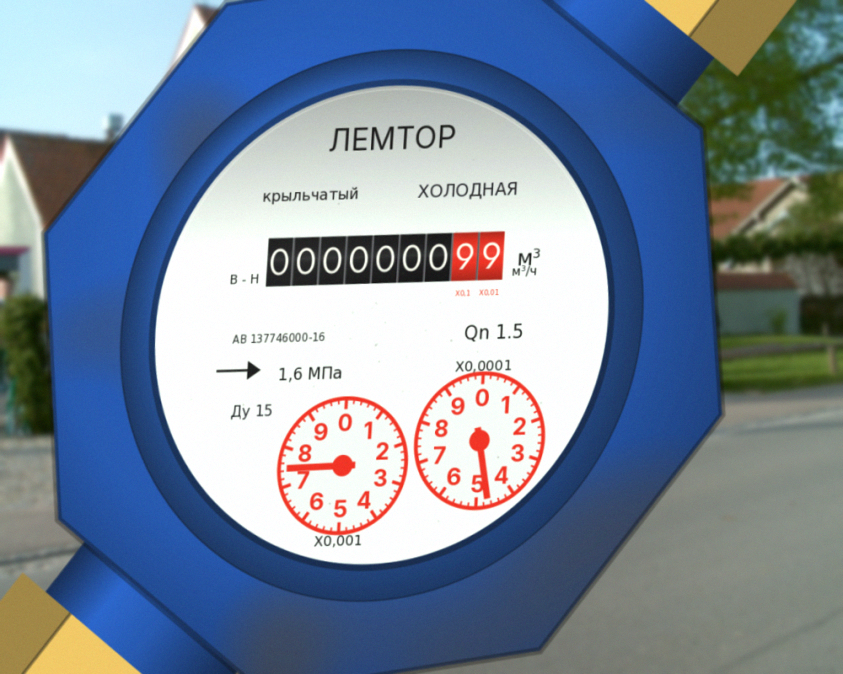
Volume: 0.9974 m³
